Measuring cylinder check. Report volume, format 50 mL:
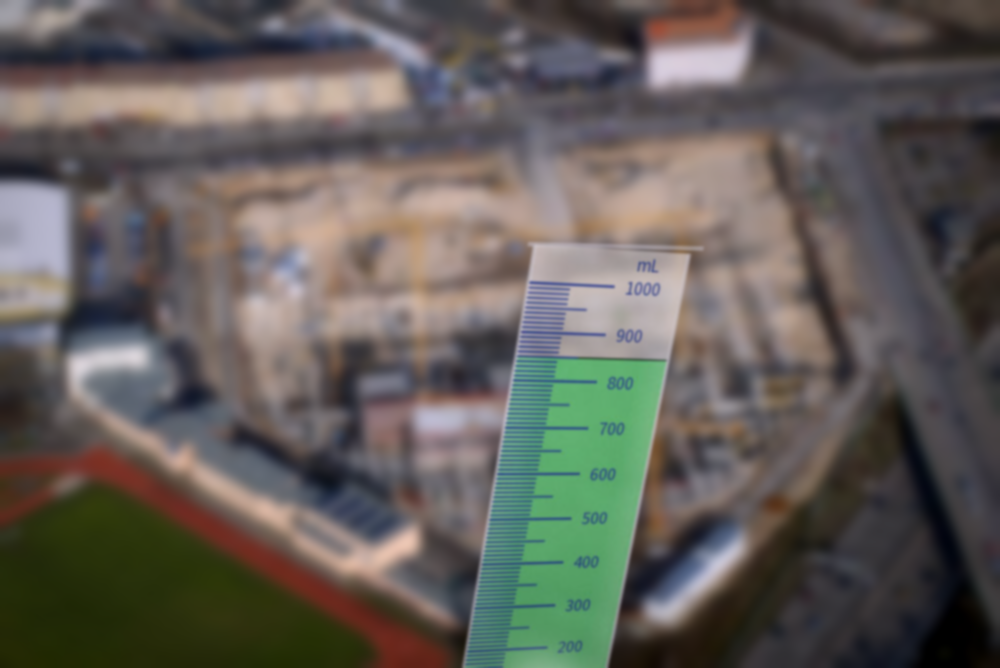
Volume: 850 mL
